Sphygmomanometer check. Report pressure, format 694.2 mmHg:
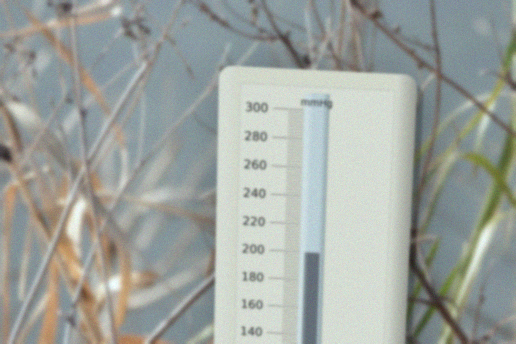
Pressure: 200 mmHg
